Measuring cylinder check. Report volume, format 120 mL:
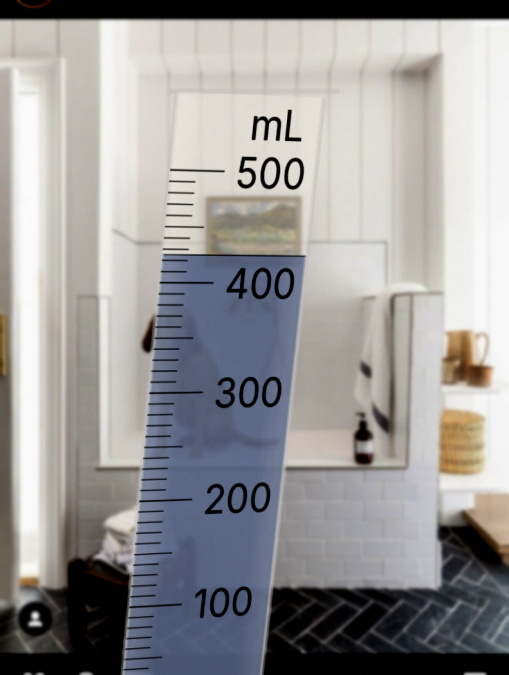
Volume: 425 mL
